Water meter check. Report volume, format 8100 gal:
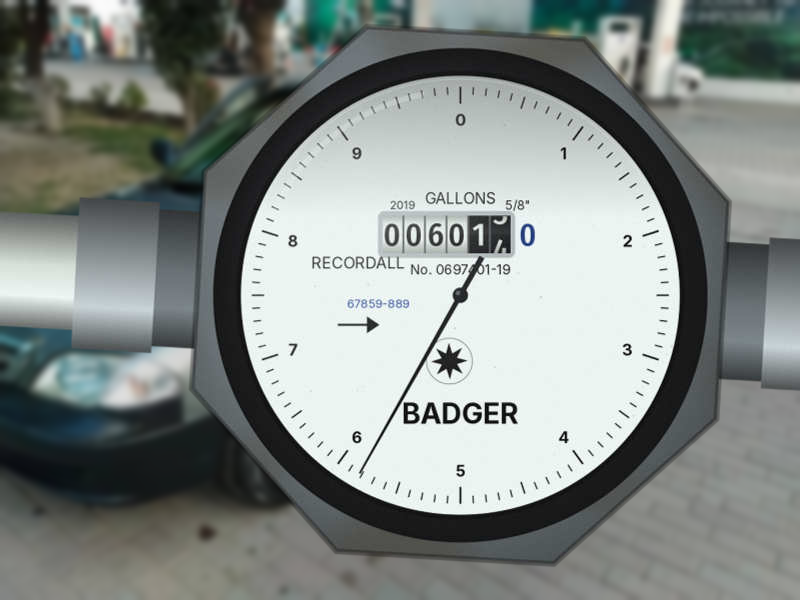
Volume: 60135.8 gal
